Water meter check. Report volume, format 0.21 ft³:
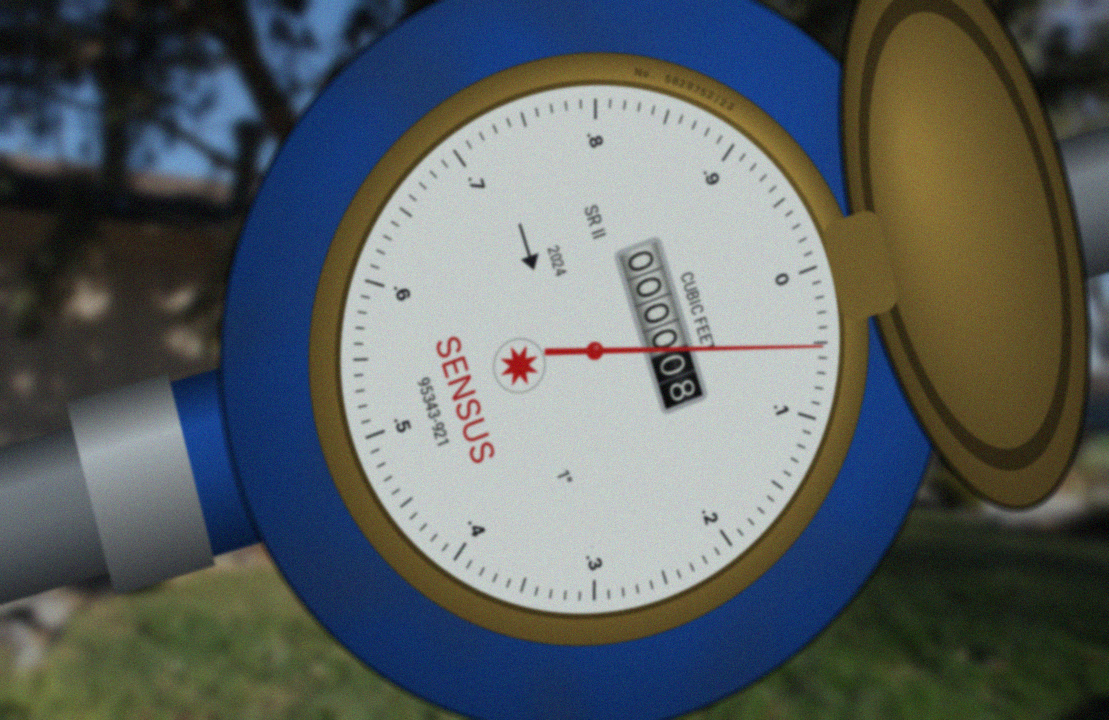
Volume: 8.05 ft³
